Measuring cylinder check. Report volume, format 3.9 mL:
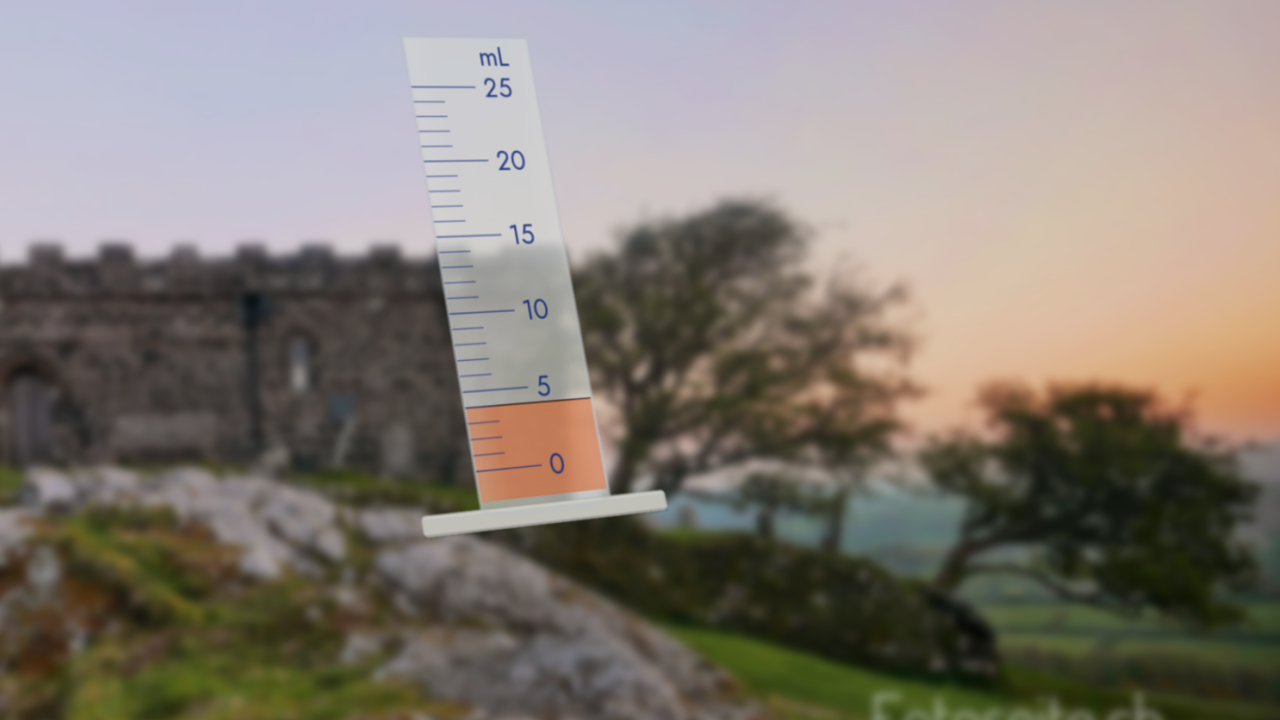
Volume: 4 mL
